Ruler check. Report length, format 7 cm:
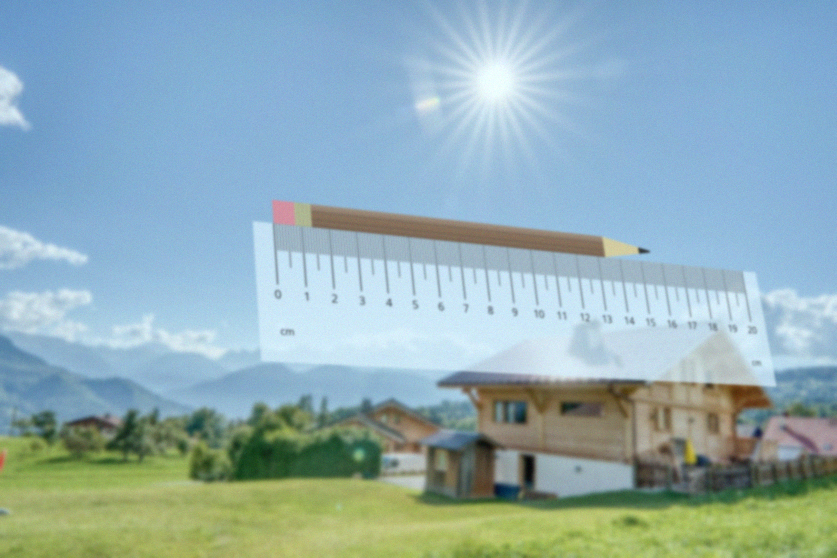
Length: 15.5 cm
